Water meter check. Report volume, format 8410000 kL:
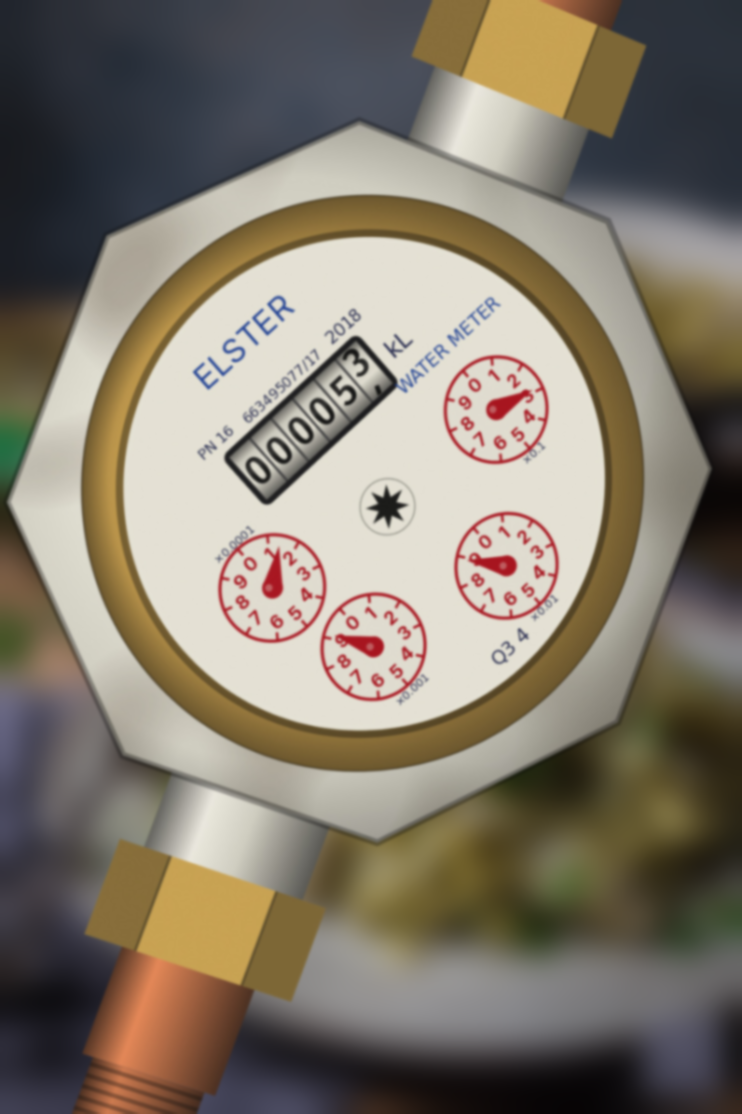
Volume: 53.2891 kL
